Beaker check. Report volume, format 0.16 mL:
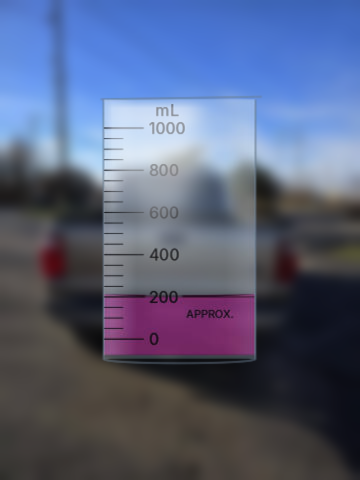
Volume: 200 mL
